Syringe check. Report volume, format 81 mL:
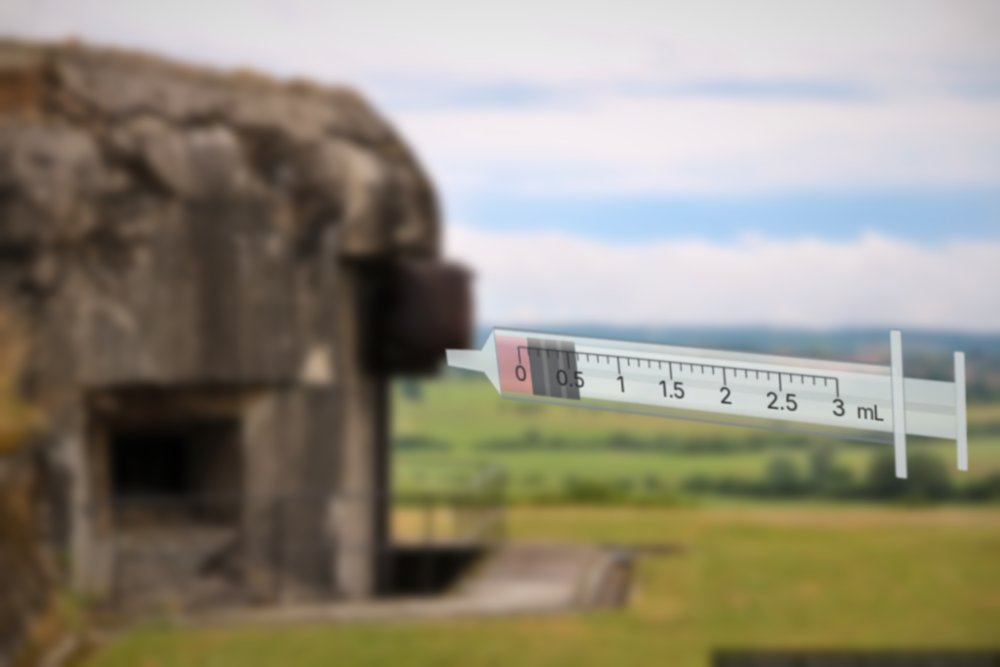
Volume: 0.1 mL
